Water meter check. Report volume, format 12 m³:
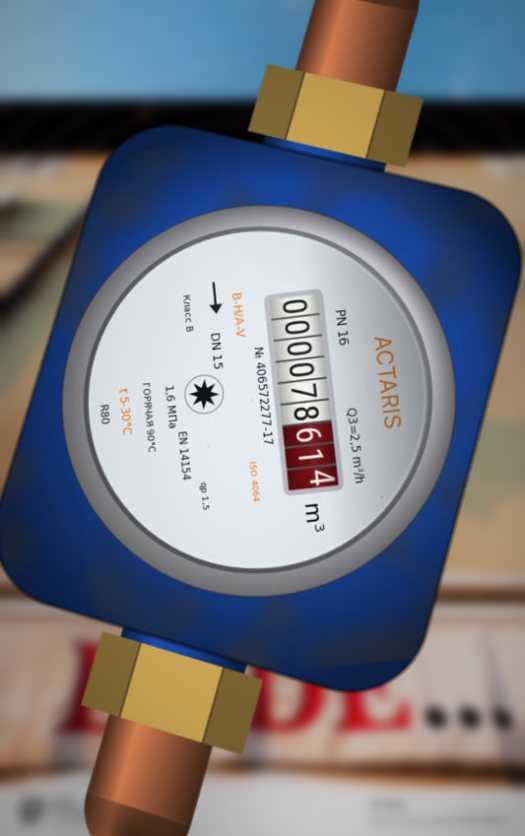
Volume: 78.614 m³
